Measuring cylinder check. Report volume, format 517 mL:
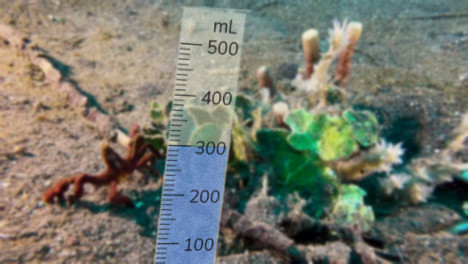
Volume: 300 mL
